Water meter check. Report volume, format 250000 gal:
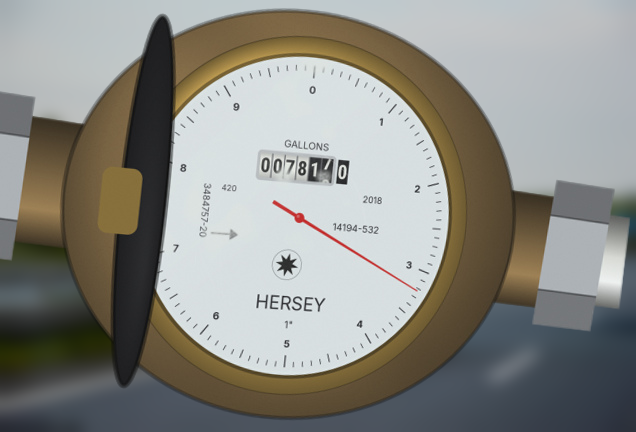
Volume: 78173.2 gal
